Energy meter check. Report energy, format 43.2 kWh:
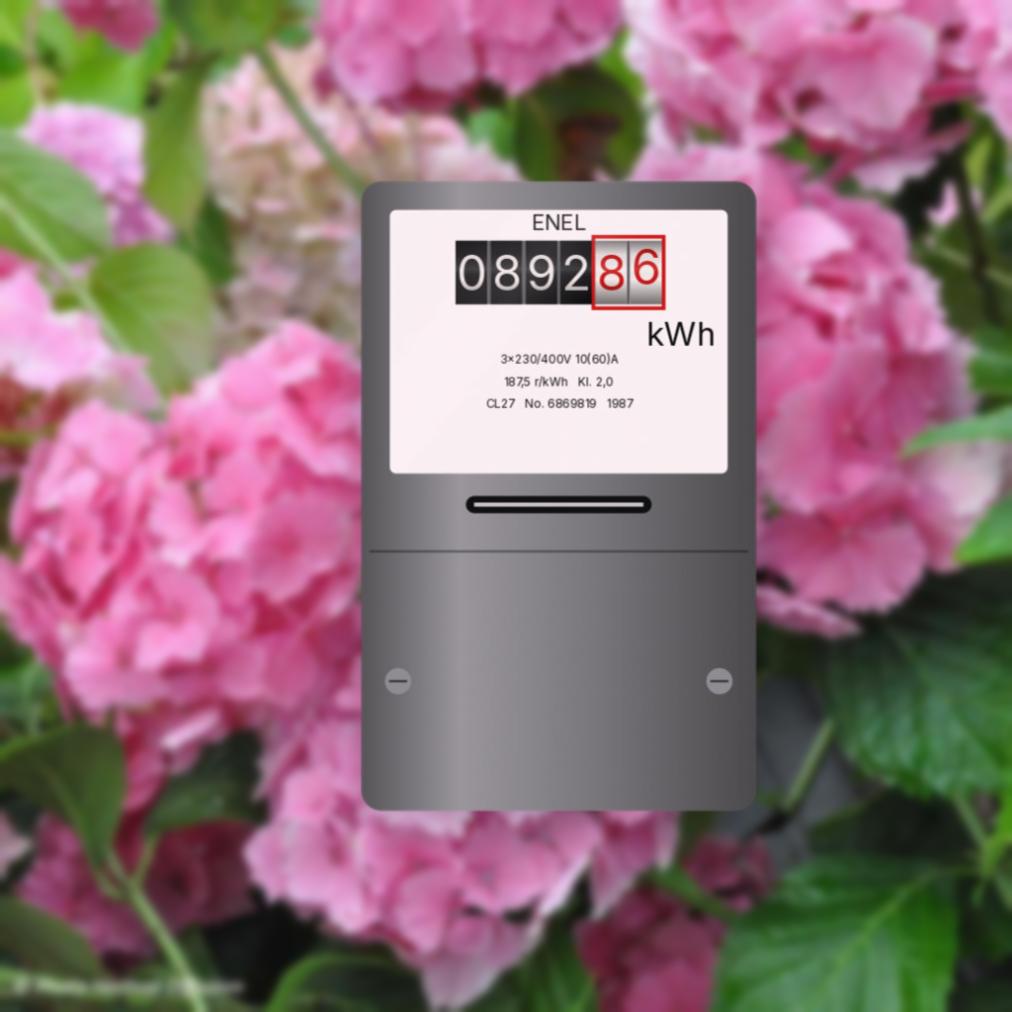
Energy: 892.86 kWh
